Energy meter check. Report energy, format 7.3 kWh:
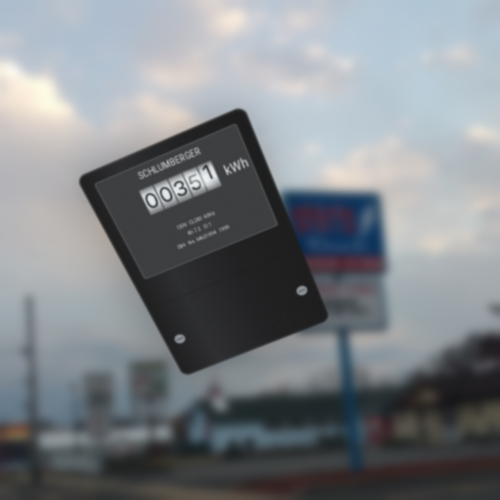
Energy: 351 kWh
